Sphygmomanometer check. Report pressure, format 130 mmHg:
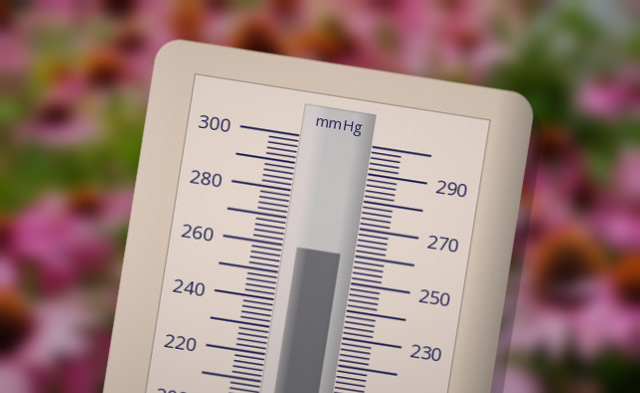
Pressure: 260 mmHg
